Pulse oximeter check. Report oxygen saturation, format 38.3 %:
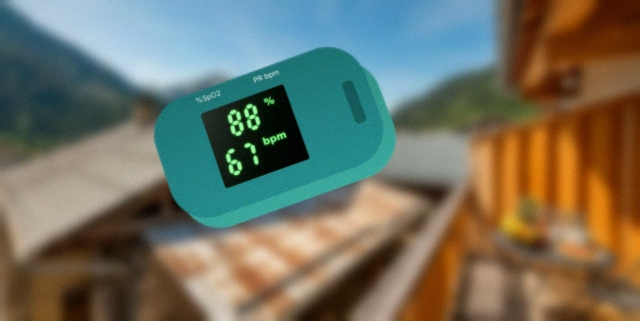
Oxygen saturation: 88 %
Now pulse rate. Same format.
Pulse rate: 67 bpm
